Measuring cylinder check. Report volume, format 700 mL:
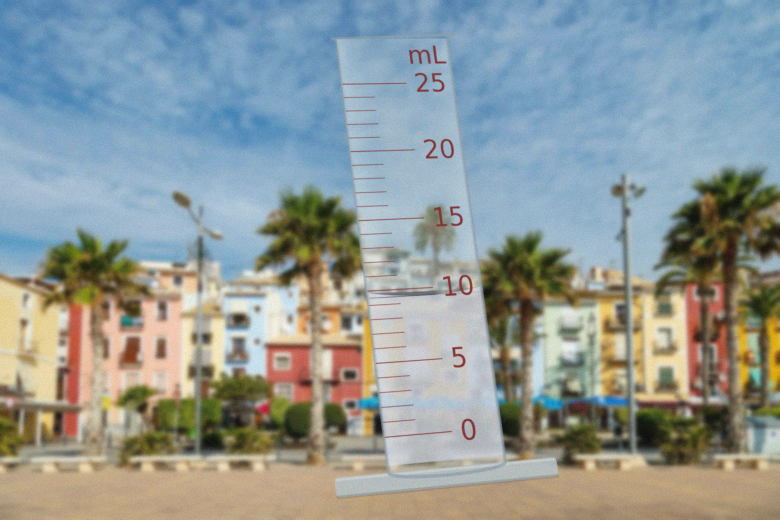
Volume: 9.5 mL
